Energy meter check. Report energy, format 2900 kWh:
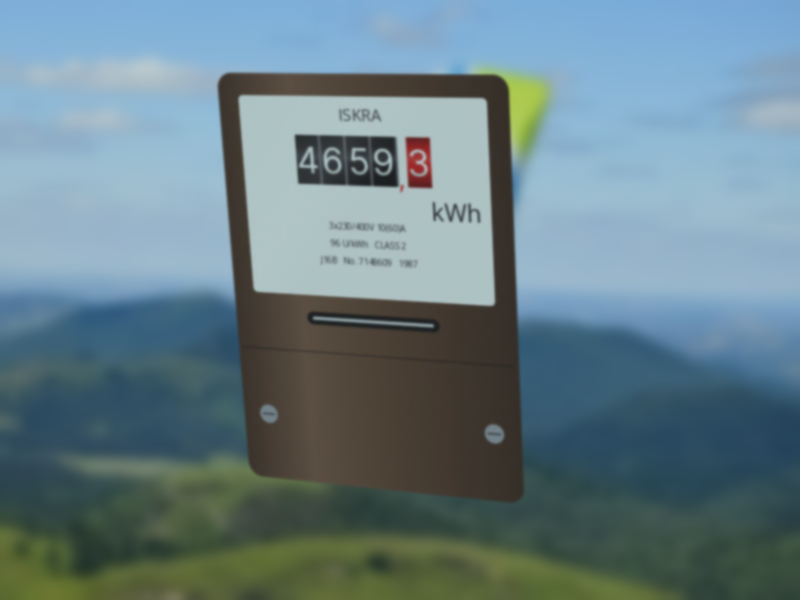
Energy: 4659.3 kWh
